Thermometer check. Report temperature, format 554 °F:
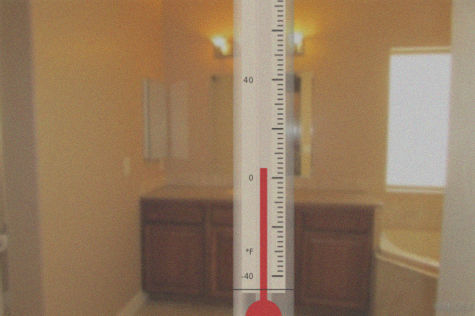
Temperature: 4 °F
